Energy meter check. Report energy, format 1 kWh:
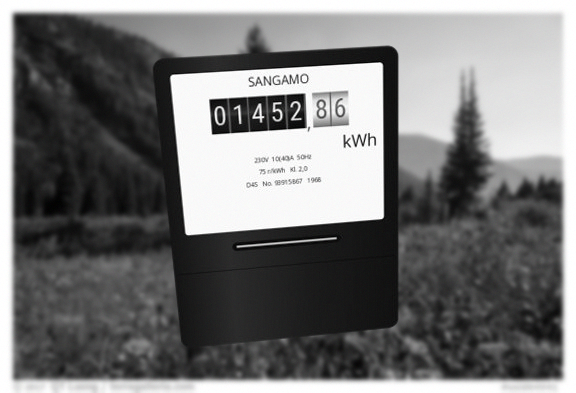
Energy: 1452.86 kWh
